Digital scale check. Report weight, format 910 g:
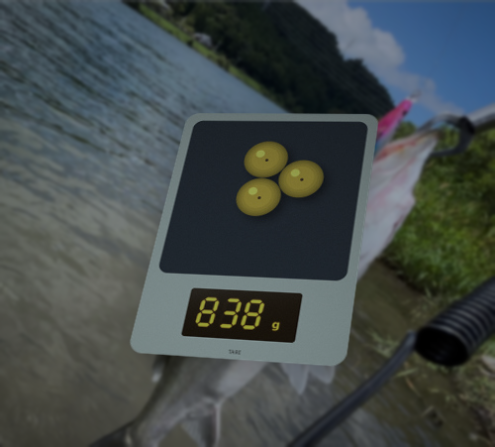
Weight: 838 g
